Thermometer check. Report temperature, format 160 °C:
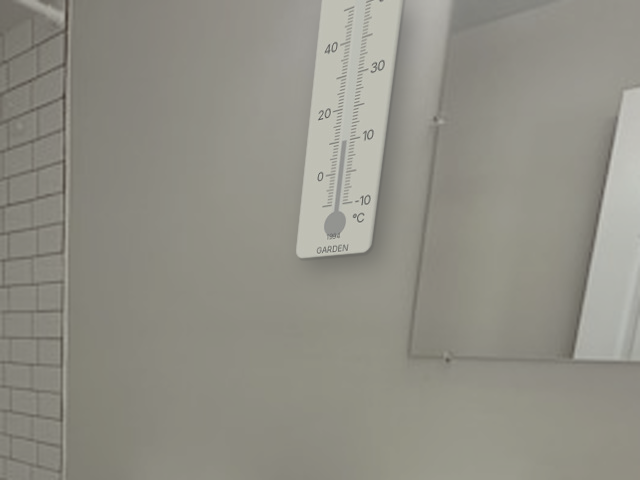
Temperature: 10 °C
